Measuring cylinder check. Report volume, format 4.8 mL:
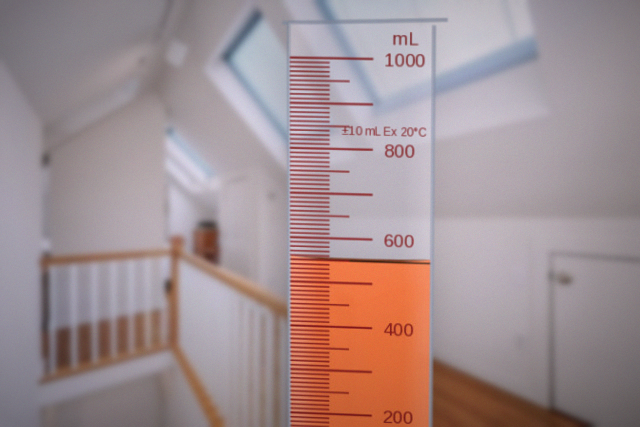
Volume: 550 mL
